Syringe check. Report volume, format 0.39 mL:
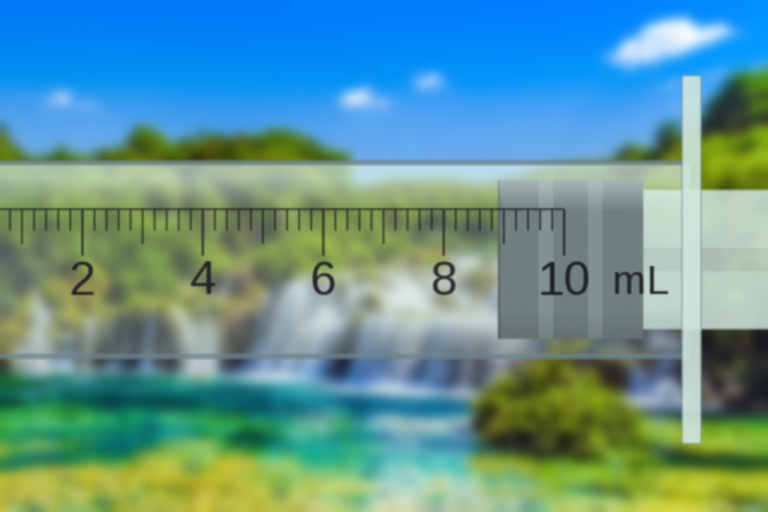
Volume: 8.9 mL
